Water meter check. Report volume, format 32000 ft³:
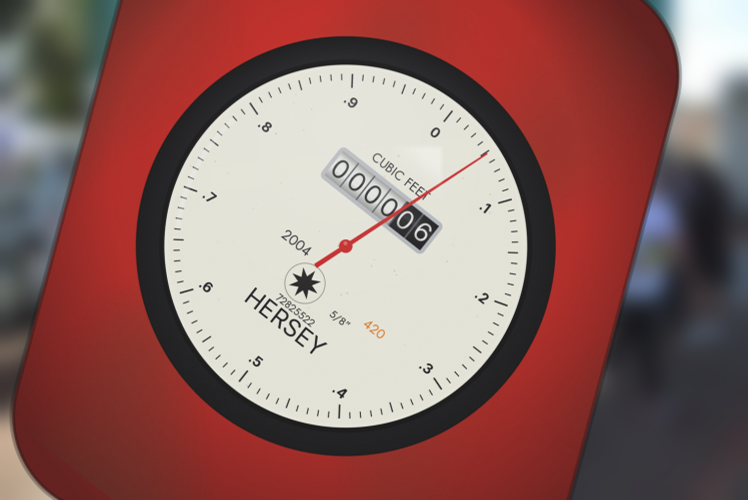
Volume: 6.05 ft³
